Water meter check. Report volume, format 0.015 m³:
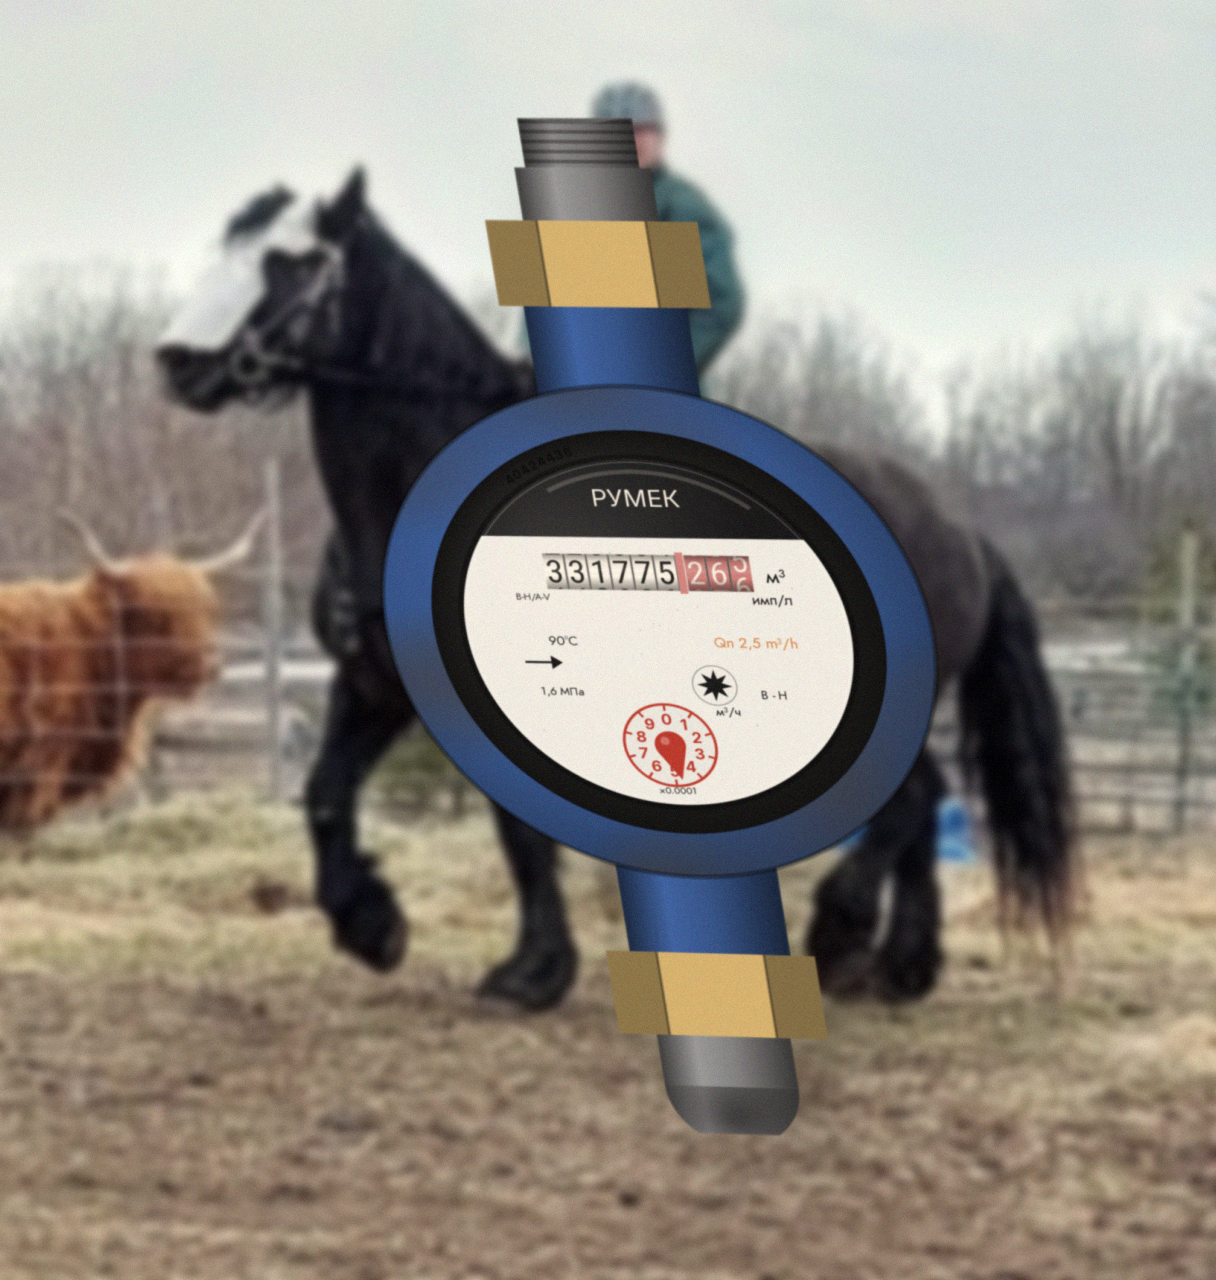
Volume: 331775.2654 m³
